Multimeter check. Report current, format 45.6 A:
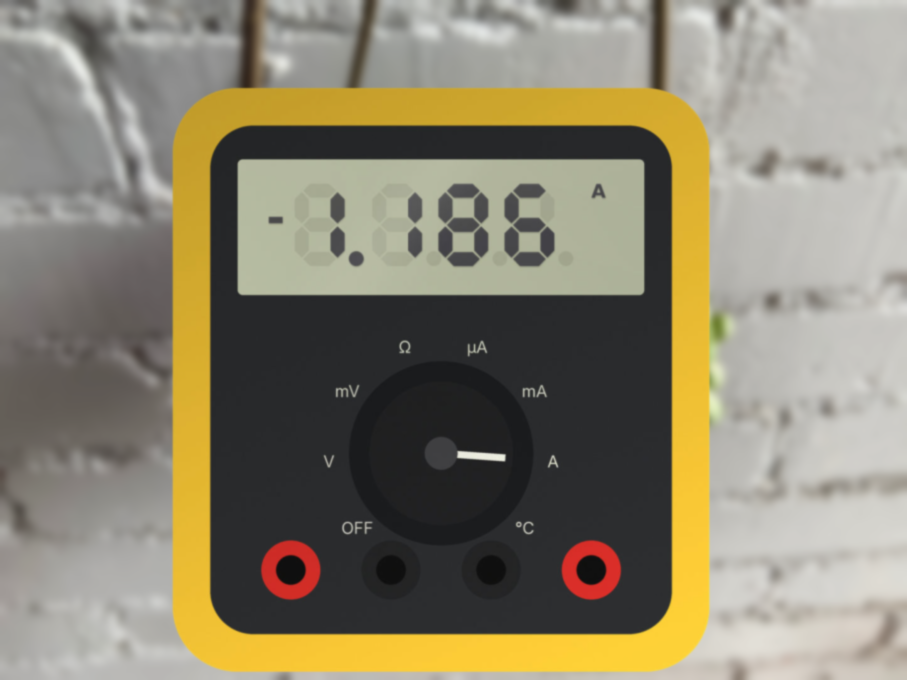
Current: -1.186 A
